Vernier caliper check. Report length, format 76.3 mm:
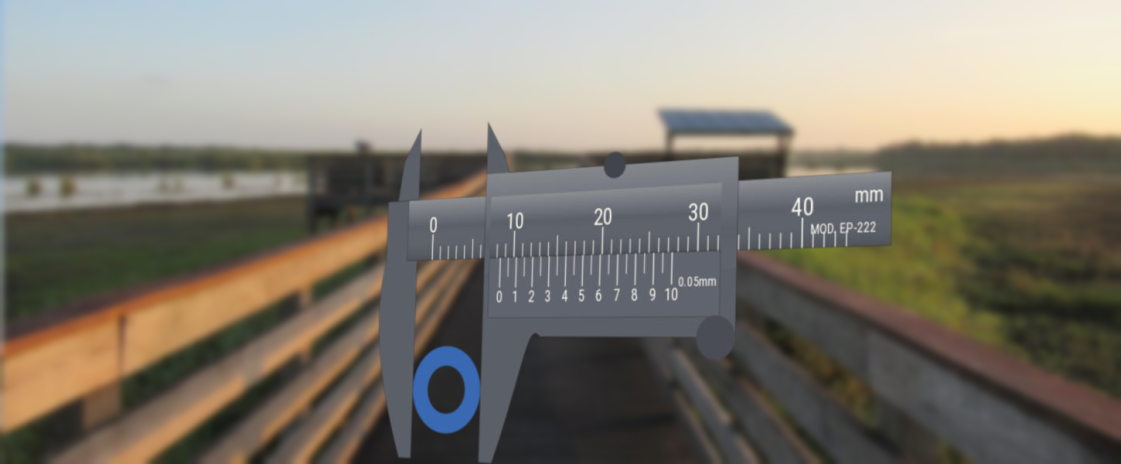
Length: 8.4 mm
